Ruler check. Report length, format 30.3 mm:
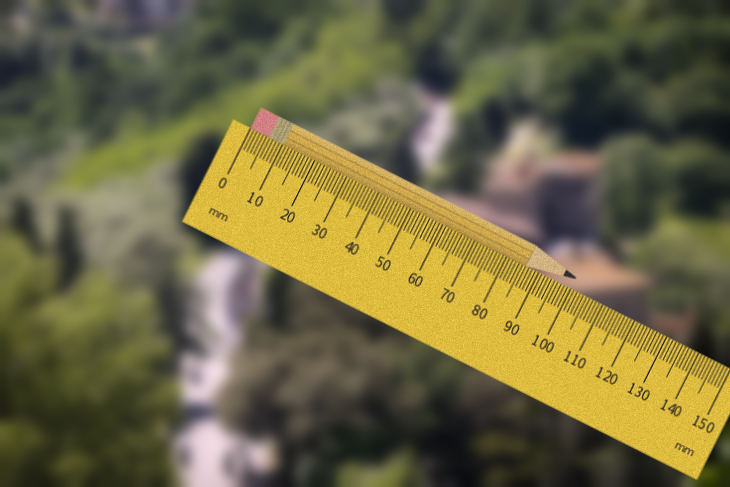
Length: 100 mm
